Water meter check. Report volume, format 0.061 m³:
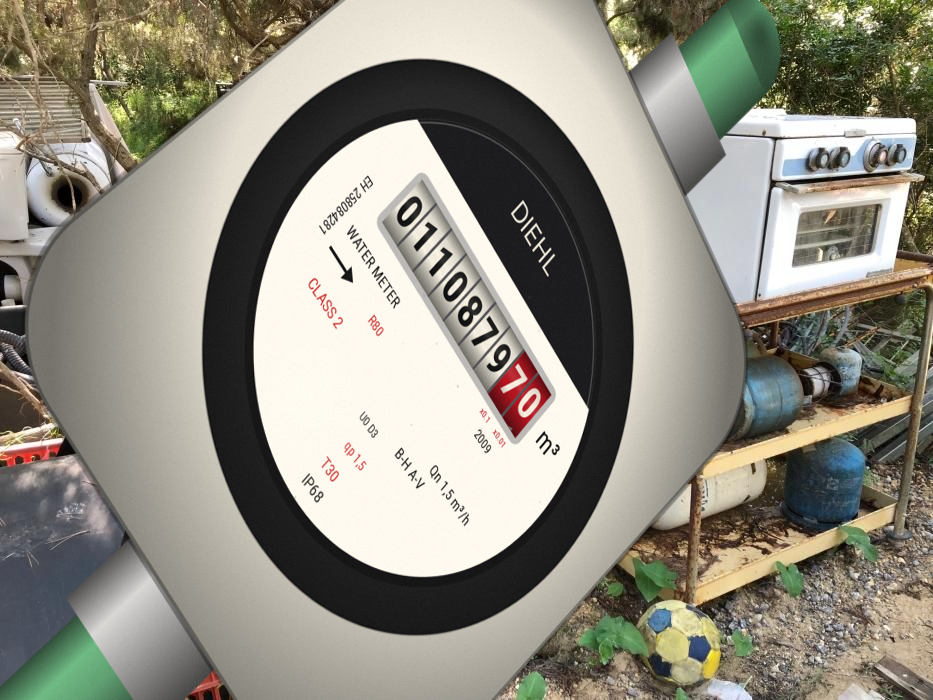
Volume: 110879.70 m³
